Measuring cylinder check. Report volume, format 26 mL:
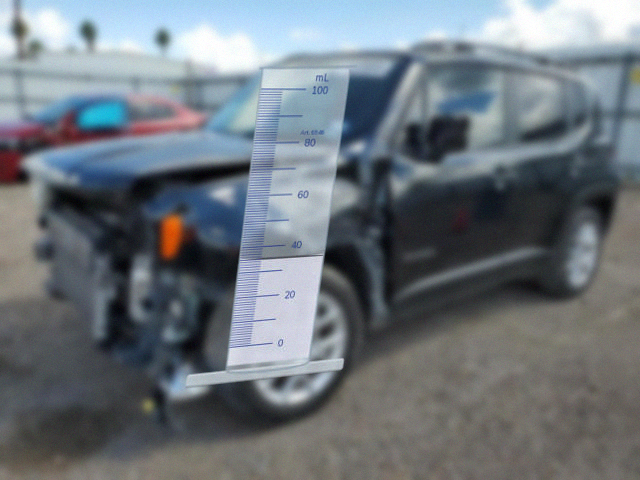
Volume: 35 mL
